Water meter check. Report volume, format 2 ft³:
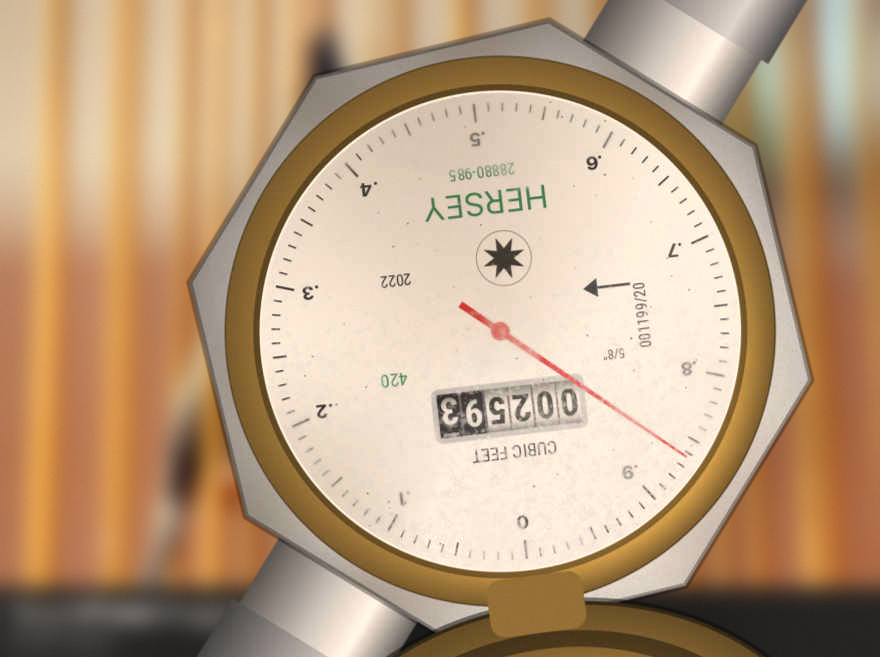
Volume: 2592.86 ft³
